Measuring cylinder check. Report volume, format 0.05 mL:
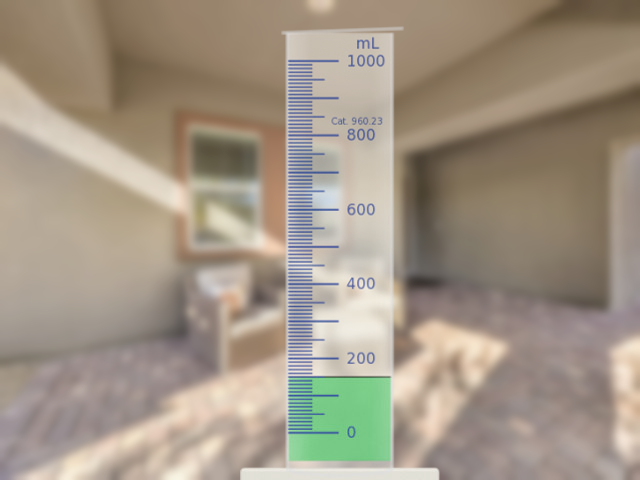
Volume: 150 mL
